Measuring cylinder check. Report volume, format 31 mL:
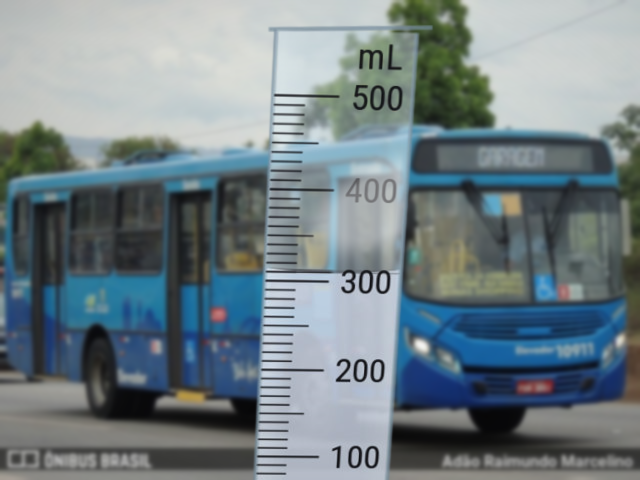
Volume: 310 mL
